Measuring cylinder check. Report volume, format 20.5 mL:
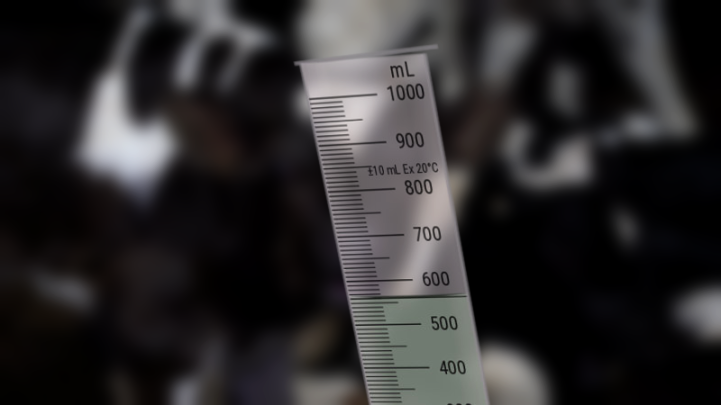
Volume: 560 mL
